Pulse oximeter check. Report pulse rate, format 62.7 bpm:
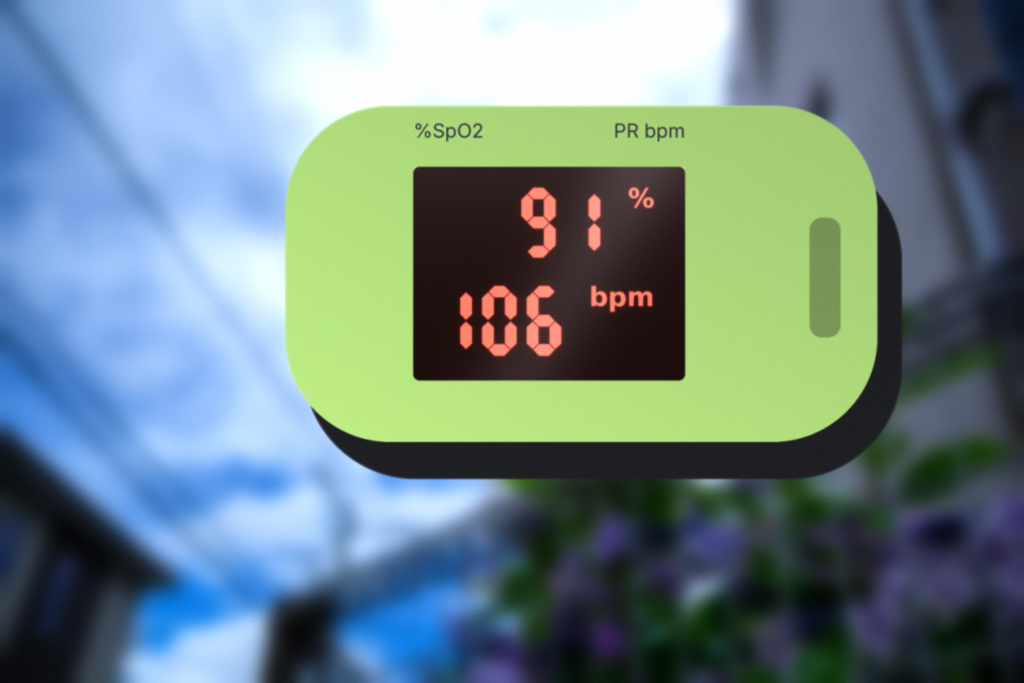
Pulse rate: 106 bpm
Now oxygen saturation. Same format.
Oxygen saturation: 91 %
